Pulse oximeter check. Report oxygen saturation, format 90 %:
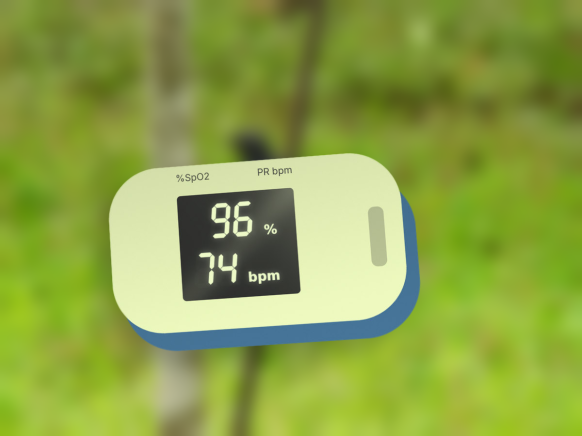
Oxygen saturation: 96 %
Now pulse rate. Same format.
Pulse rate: 74 bpm
